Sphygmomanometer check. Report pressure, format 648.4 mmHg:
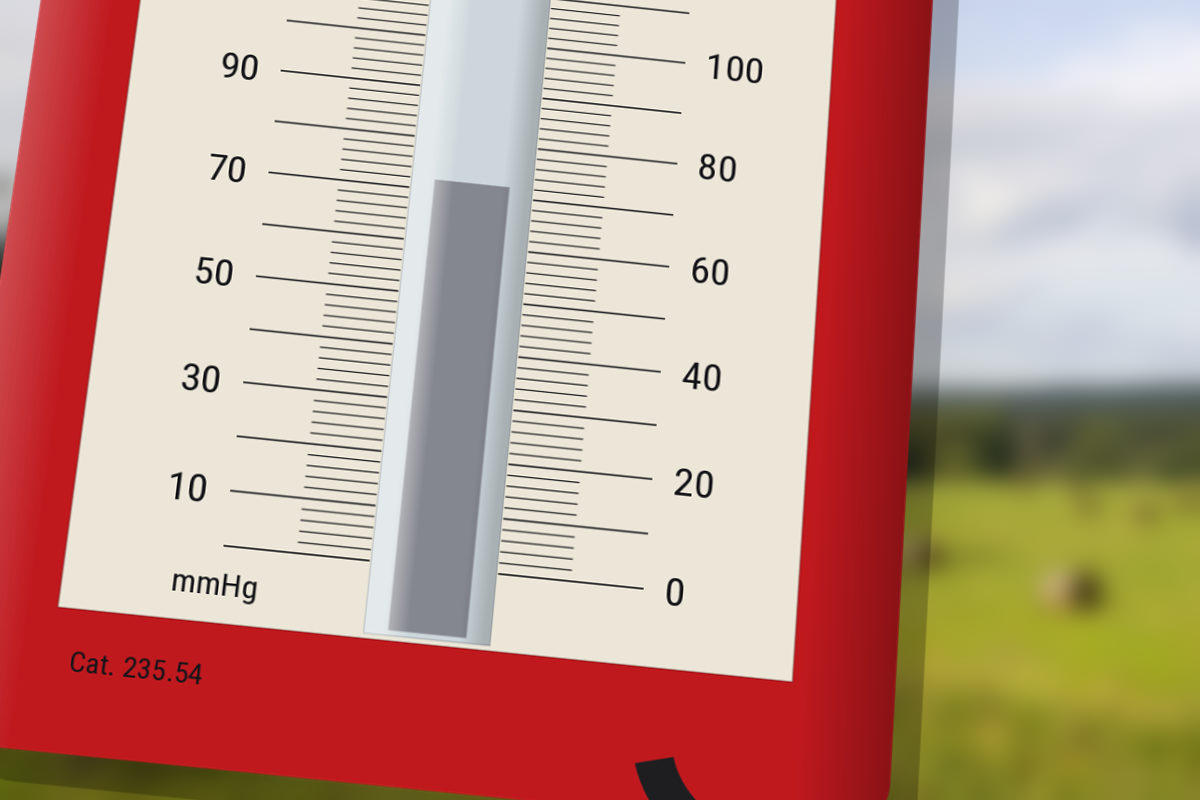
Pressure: 72 mmHg
